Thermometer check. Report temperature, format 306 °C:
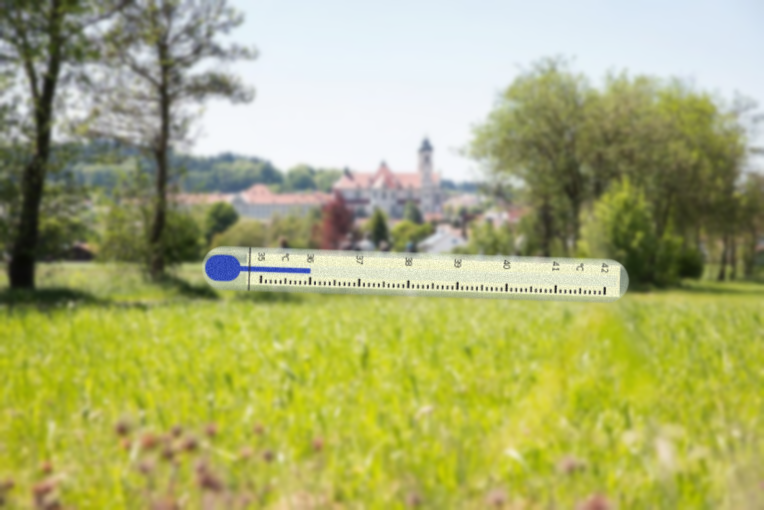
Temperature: 36 °C
